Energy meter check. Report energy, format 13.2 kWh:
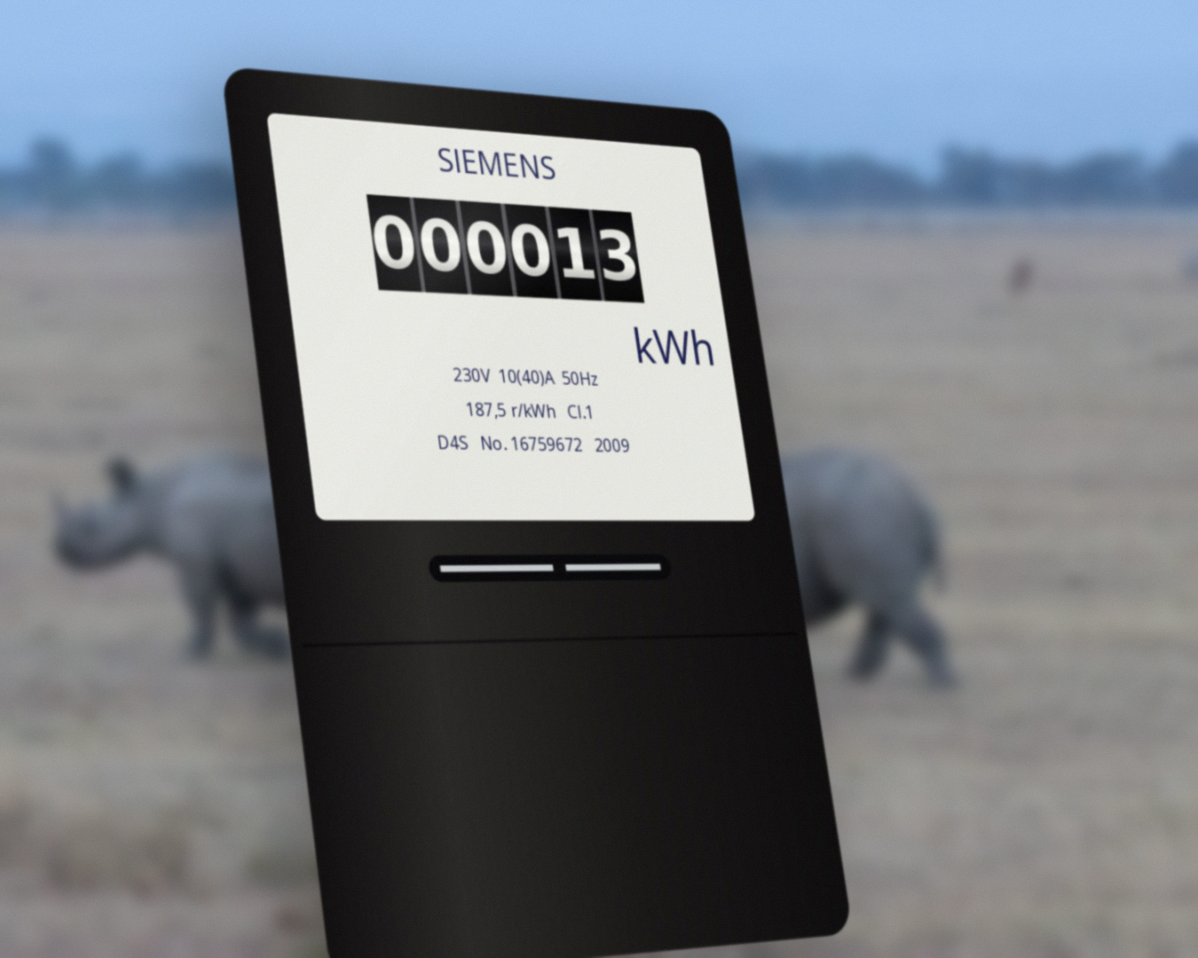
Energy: 13 kWh
